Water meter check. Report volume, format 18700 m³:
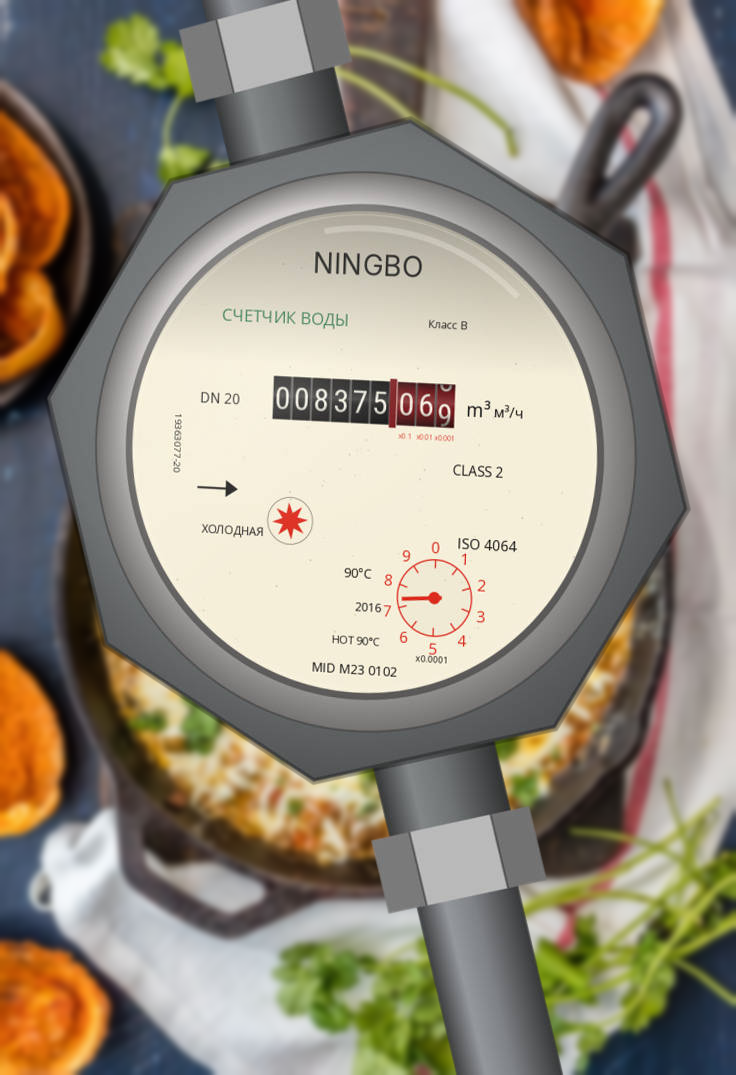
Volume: 8375.0687 m³
